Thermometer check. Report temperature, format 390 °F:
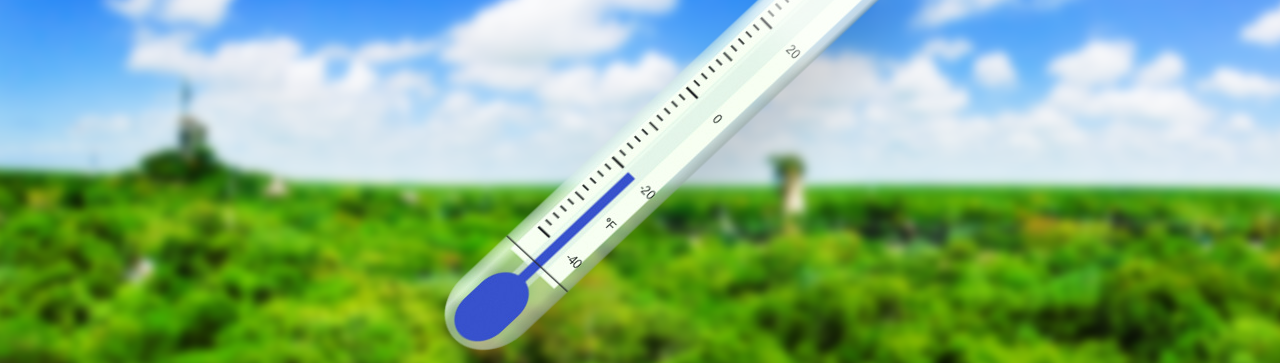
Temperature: -20 °F
